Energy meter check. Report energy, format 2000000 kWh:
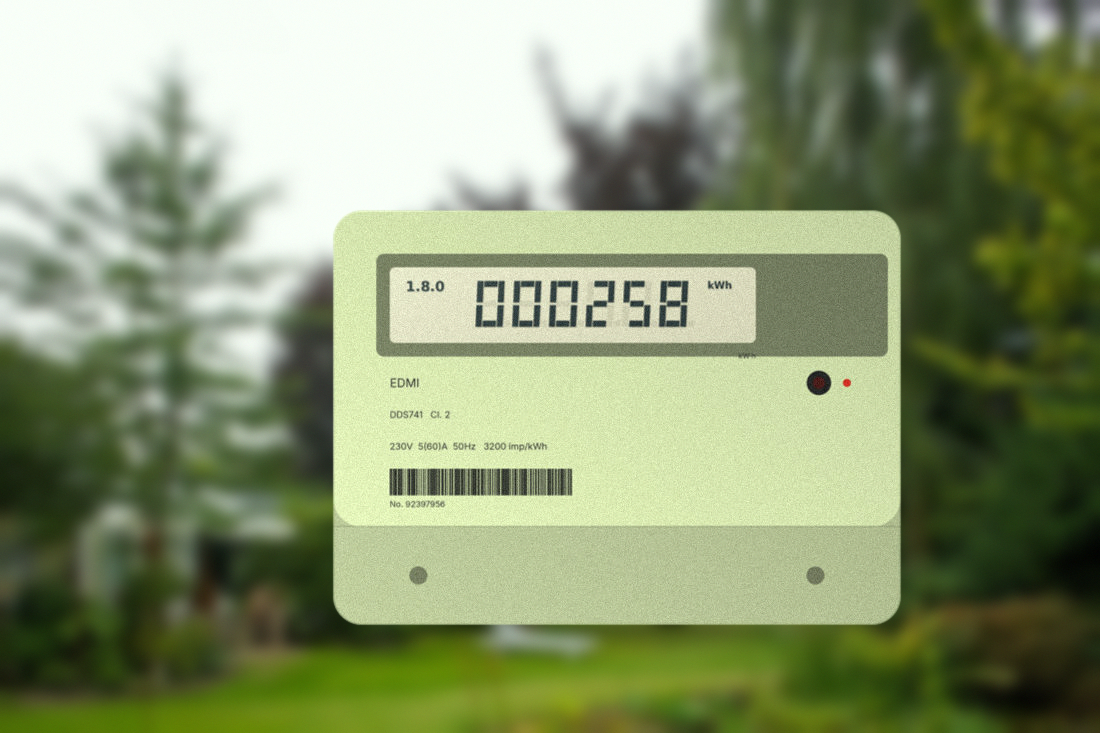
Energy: 258 kWh
